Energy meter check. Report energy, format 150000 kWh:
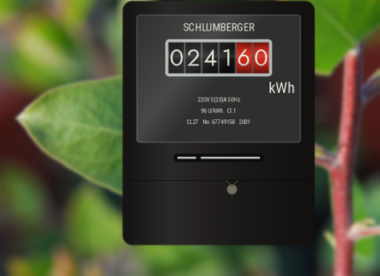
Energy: 241.60 kWh
